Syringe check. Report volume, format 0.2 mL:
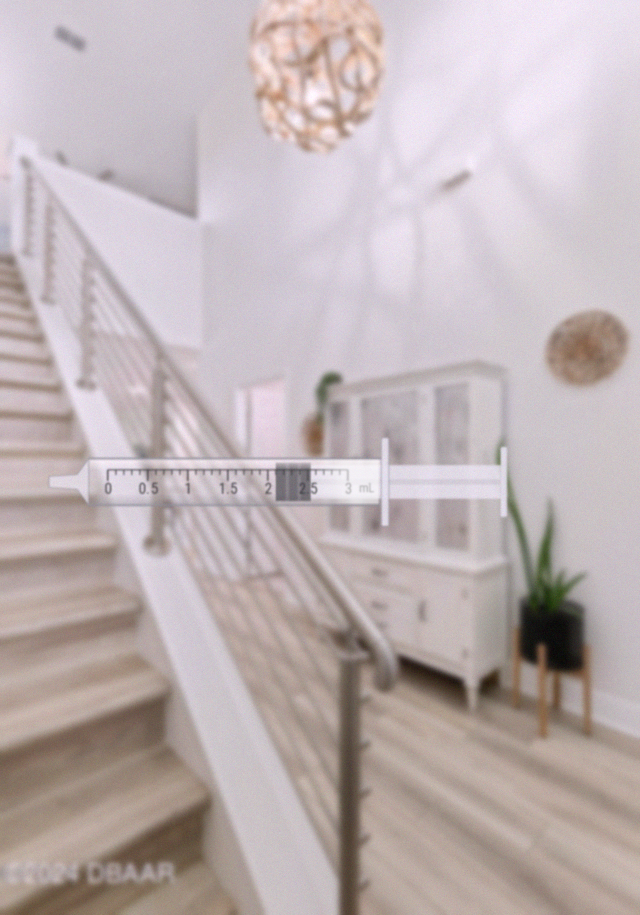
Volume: 2.1 mL
